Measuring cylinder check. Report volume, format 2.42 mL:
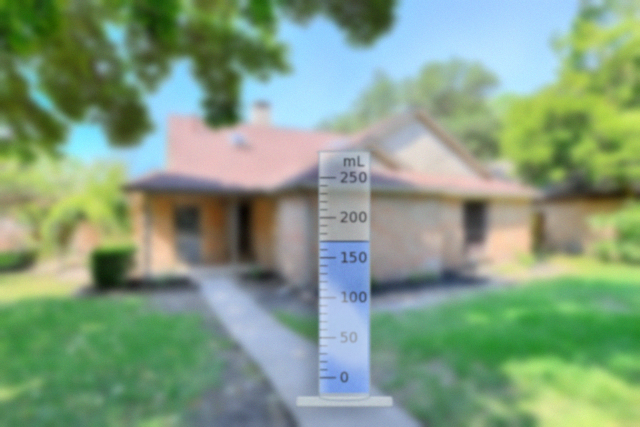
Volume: 170 mL
